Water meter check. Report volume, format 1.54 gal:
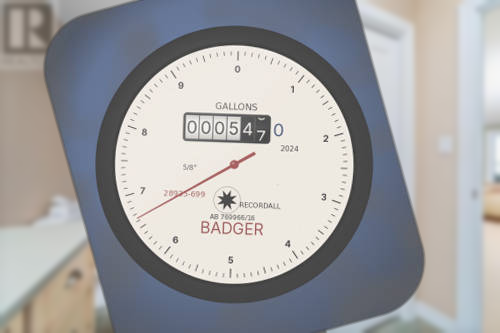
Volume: 5466.6 gal
